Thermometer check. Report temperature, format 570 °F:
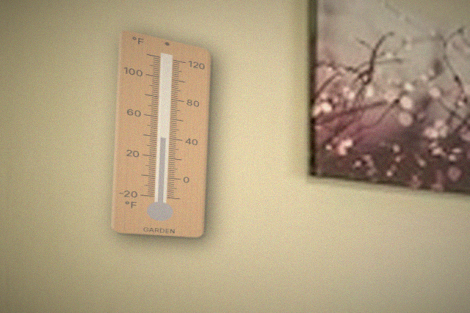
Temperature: 40 °F
